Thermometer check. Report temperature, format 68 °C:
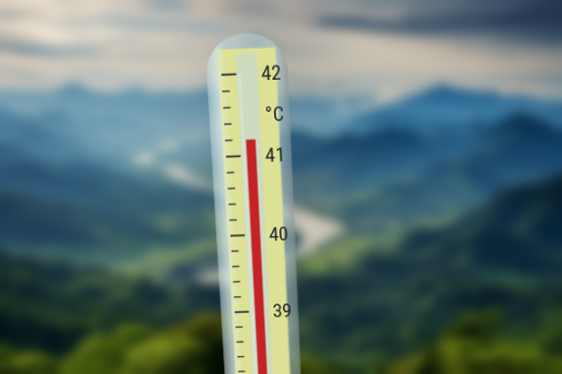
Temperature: 41.2 °C
